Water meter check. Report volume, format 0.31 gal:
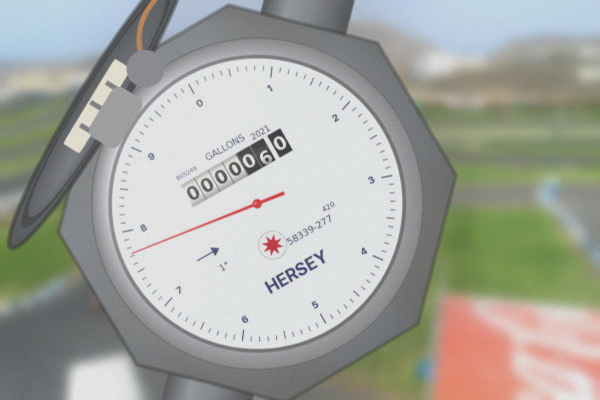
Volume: 57.7 gal
